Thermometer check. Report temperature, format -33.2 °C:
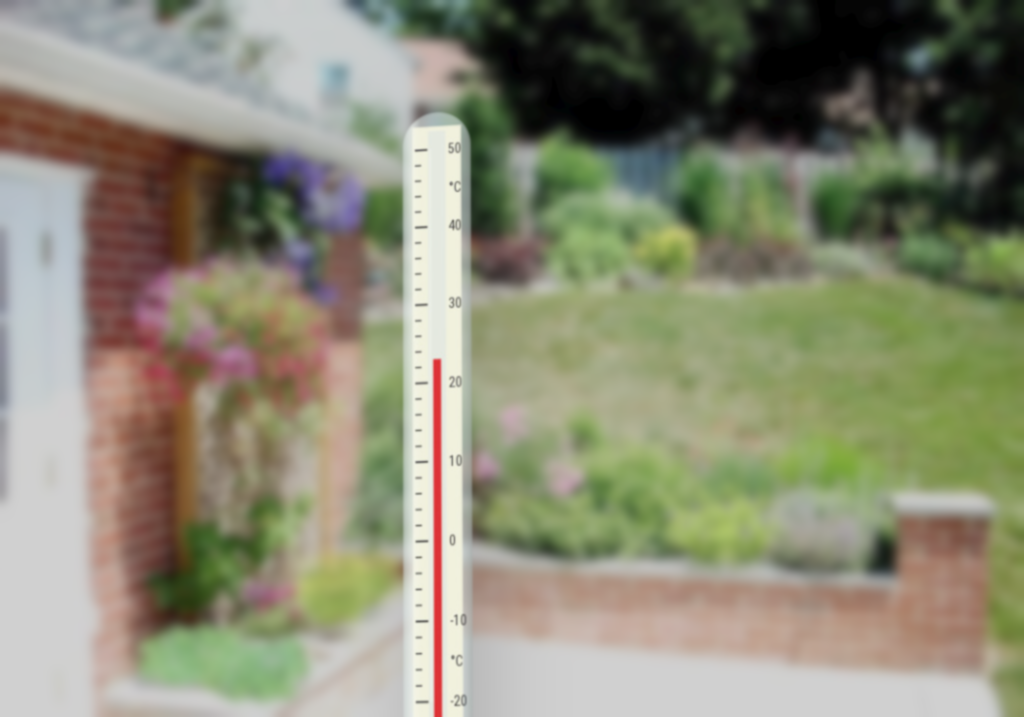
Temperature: 23 °C
